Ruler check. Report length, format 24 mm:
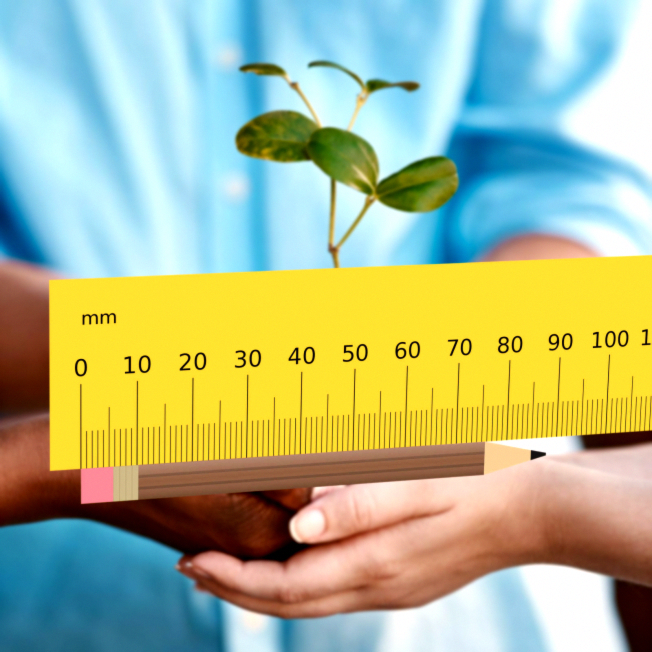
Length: 88 mm
